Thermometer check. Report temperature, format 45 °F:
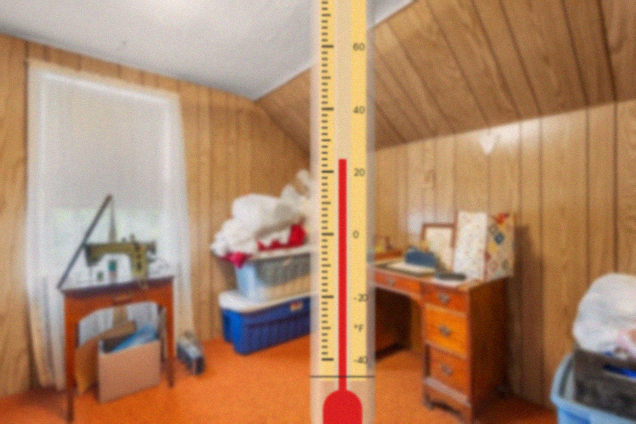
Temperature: 24 °F
